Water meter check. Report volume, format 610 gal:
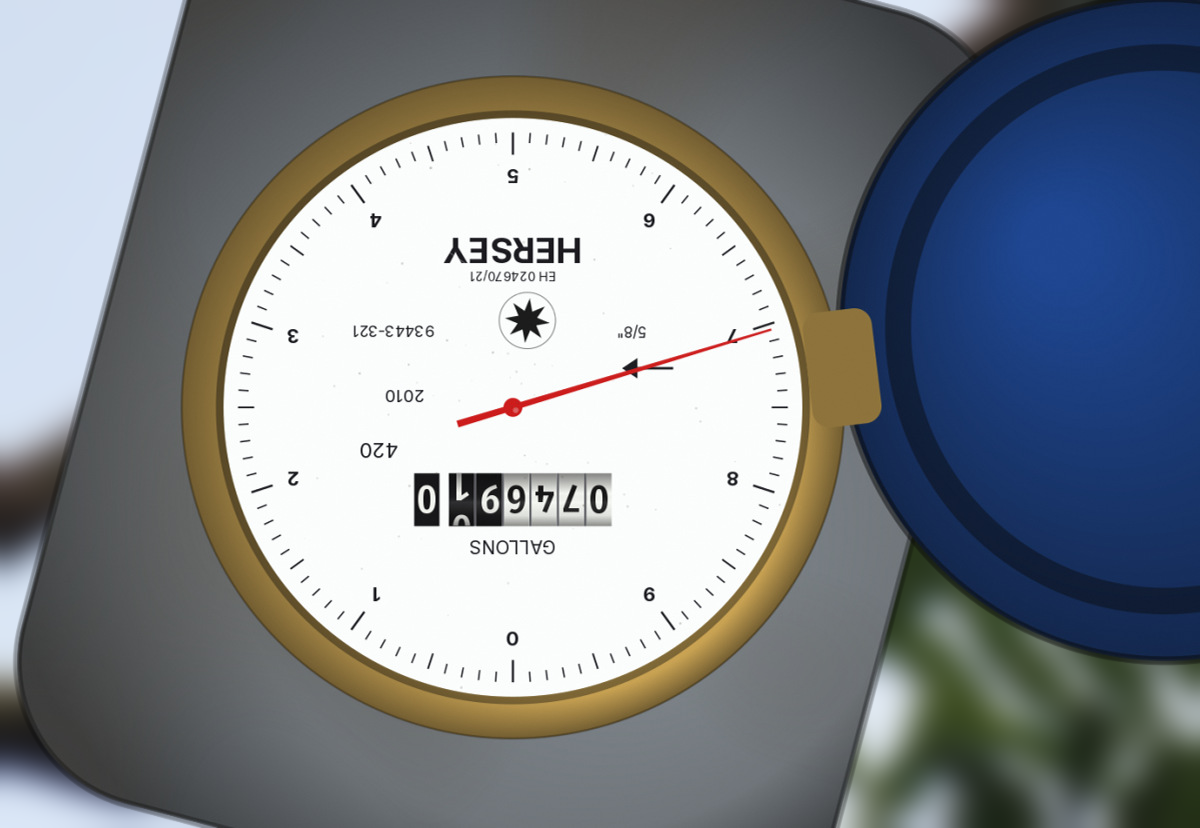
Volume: 746907.0 gal
